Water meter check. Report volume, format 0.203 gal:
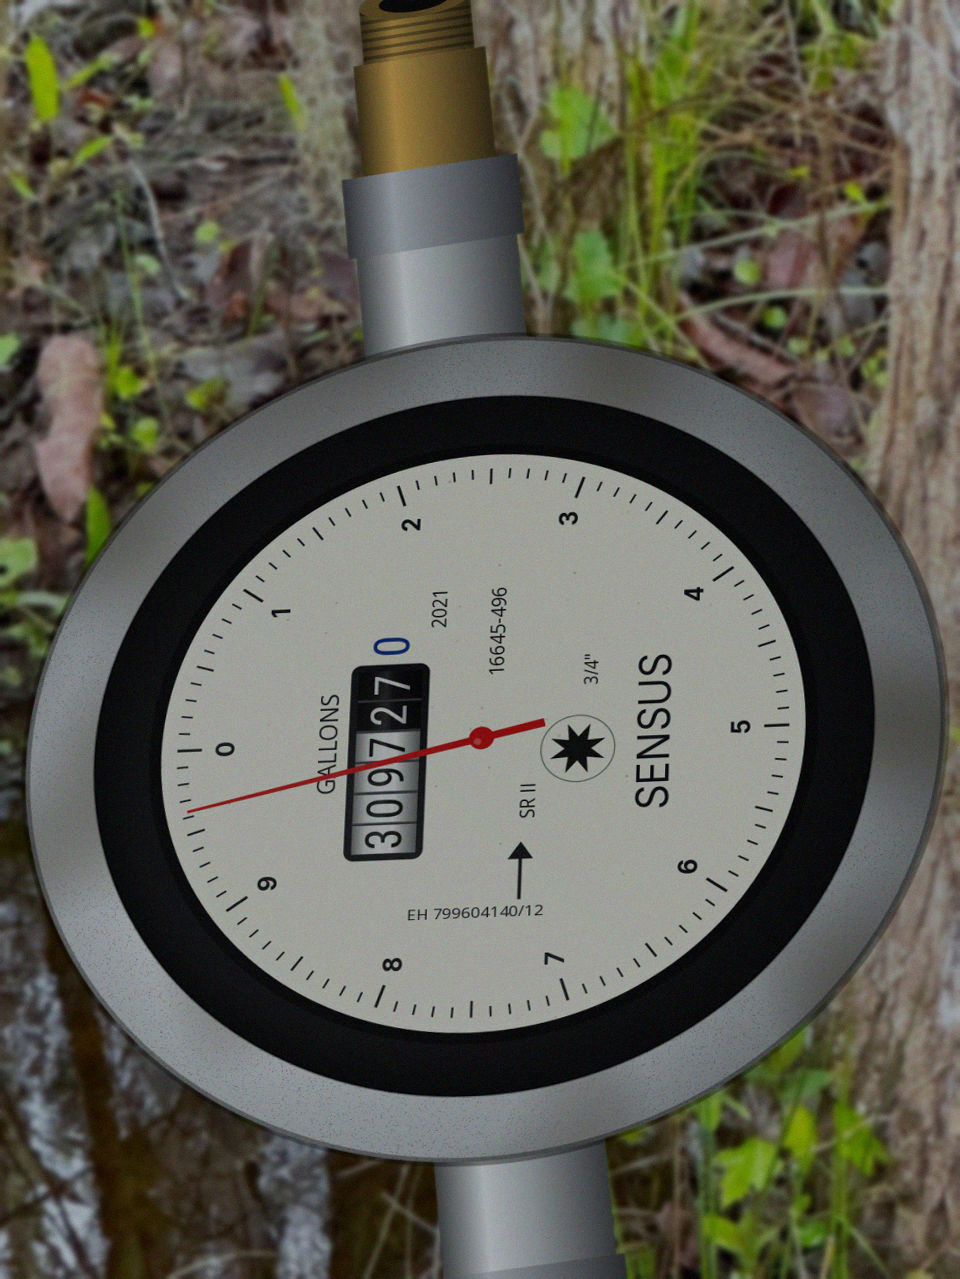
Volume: 3097269.6 gal
